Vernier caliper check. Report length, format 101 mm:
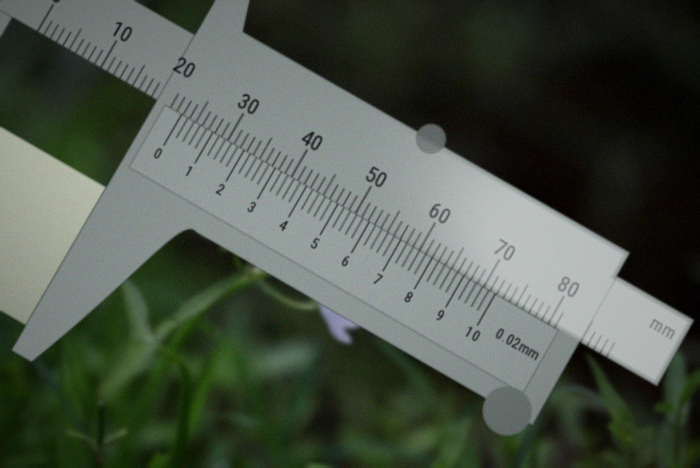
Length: 22.8 mm
